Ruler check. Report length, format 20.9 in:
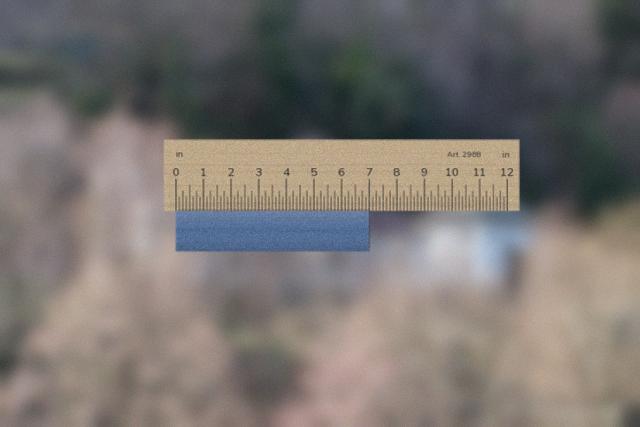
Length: 7 in
